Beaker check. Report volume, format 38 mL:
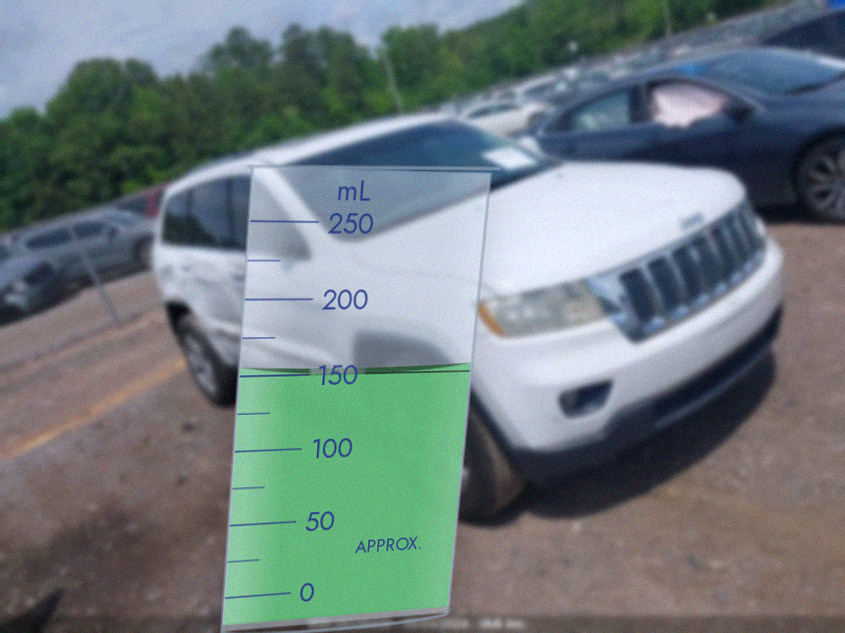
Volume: 150 mL
